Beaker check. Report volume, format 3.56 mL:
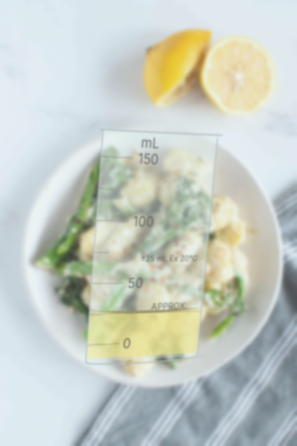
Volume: 25 mL
